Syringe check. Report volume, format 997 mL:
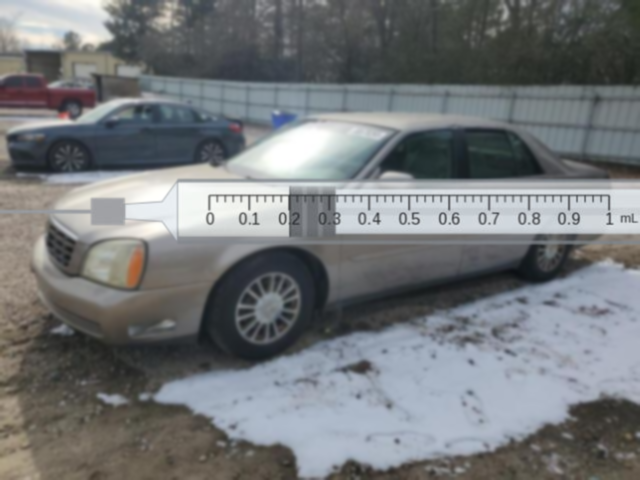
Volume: 0.2 mL
